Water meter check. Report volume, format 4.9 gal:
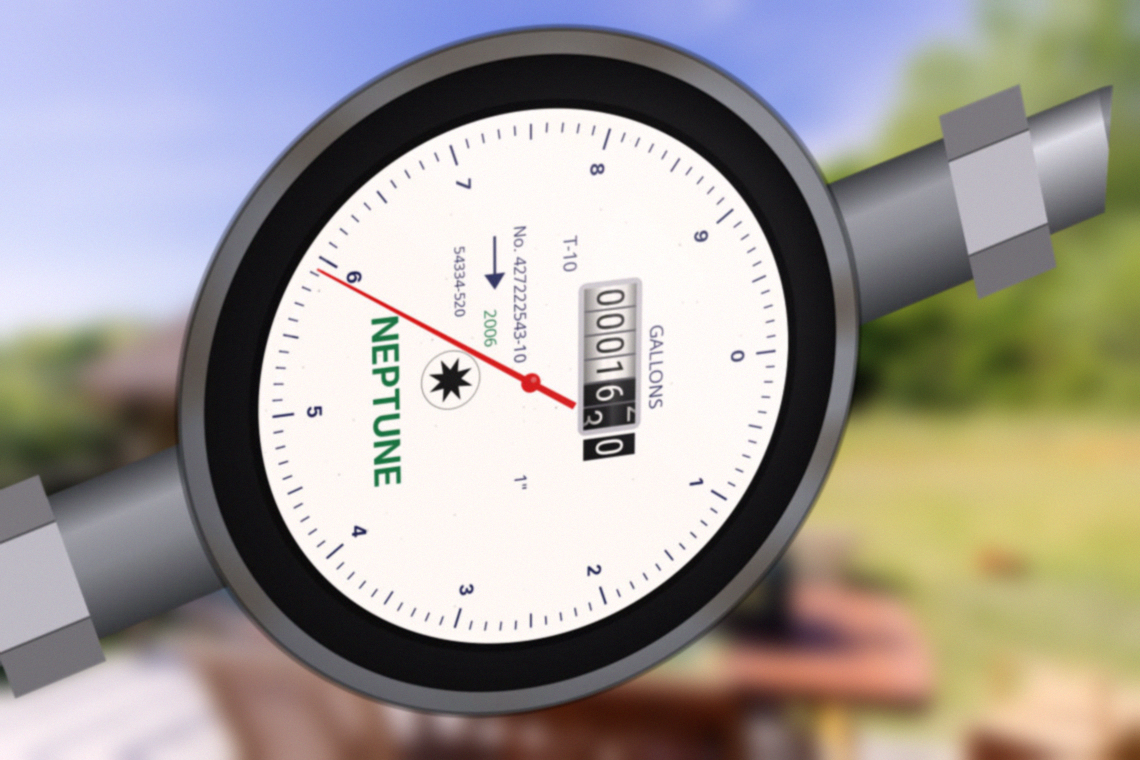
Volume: 1625.9 gal
